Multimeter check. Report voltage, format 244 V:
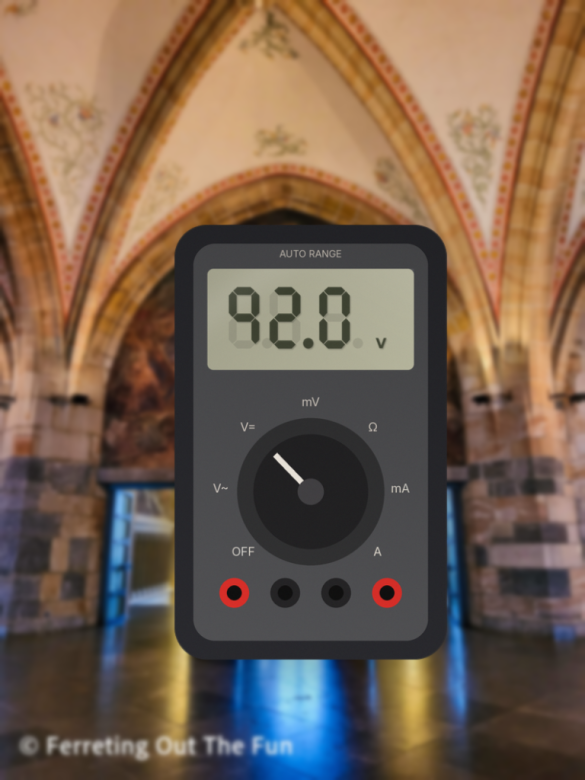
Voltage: 92.0 V
